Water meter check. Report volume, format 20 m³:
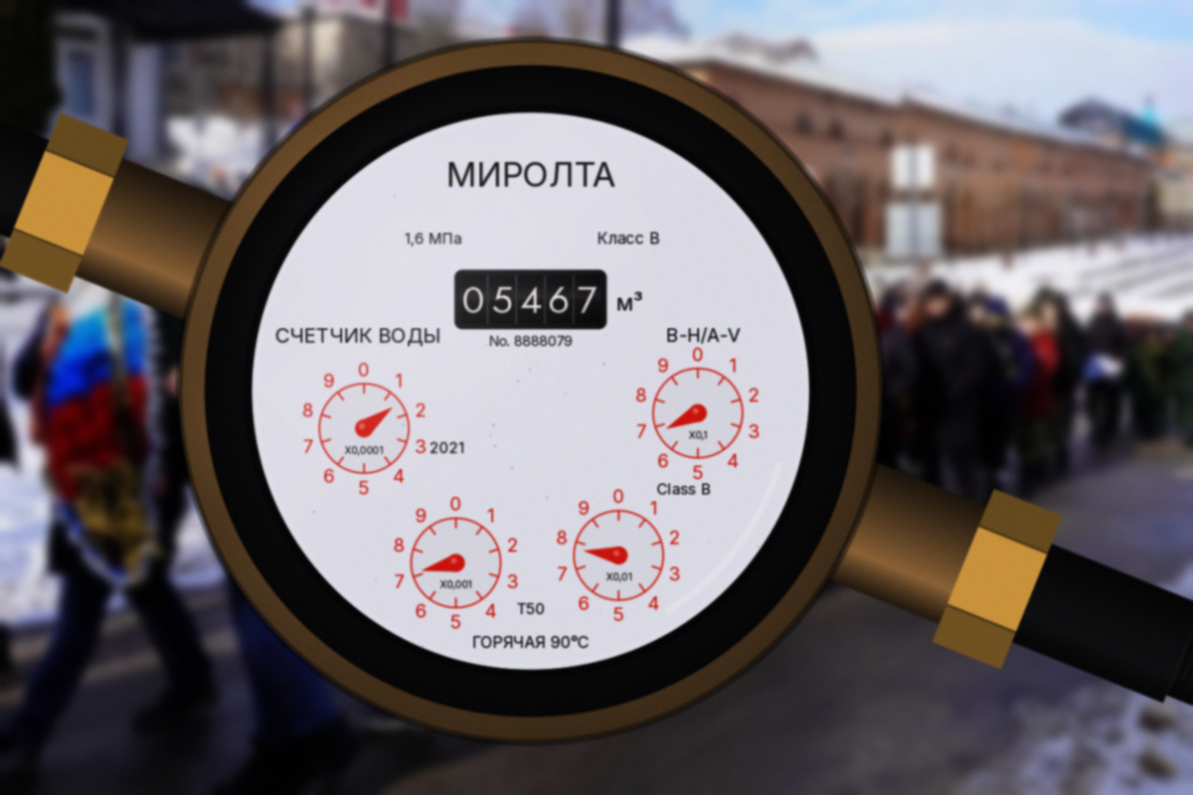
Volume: 5467.6771 m³
